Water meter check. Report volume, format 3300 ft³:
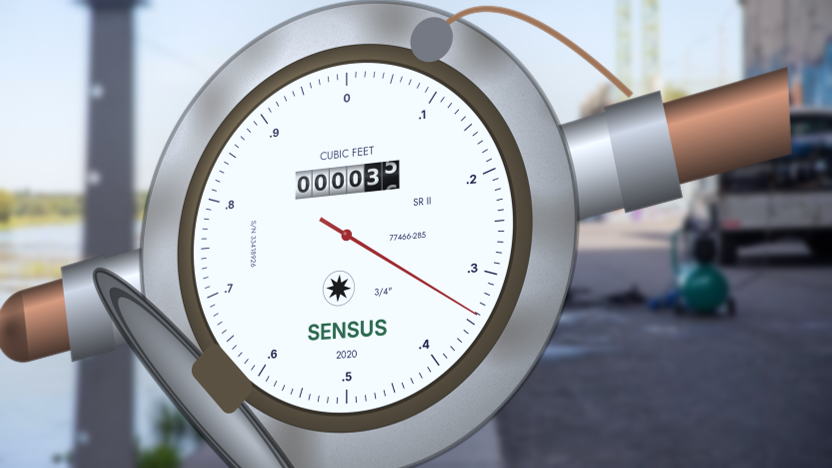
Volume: 35.34 ft³
